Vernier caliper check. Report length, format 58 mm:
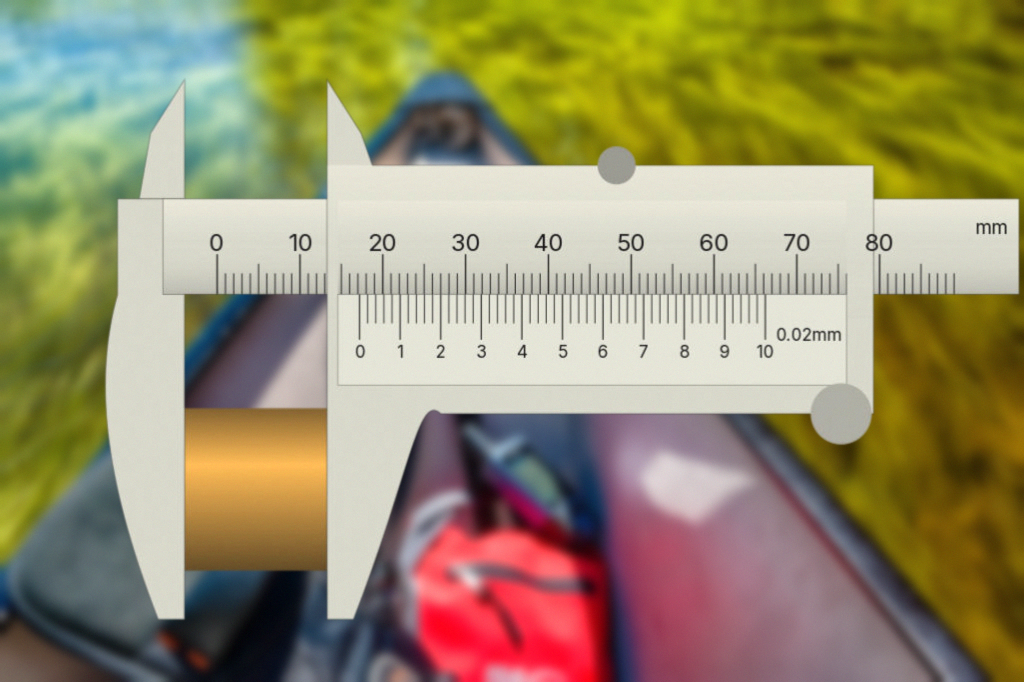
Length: 17.2 mm
